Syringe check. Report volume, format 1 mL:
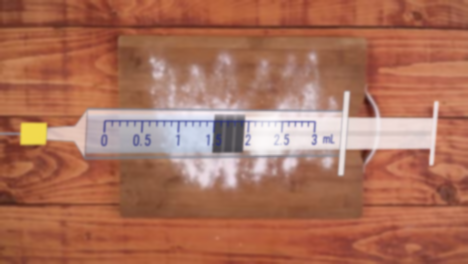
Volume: 1.5 mL
